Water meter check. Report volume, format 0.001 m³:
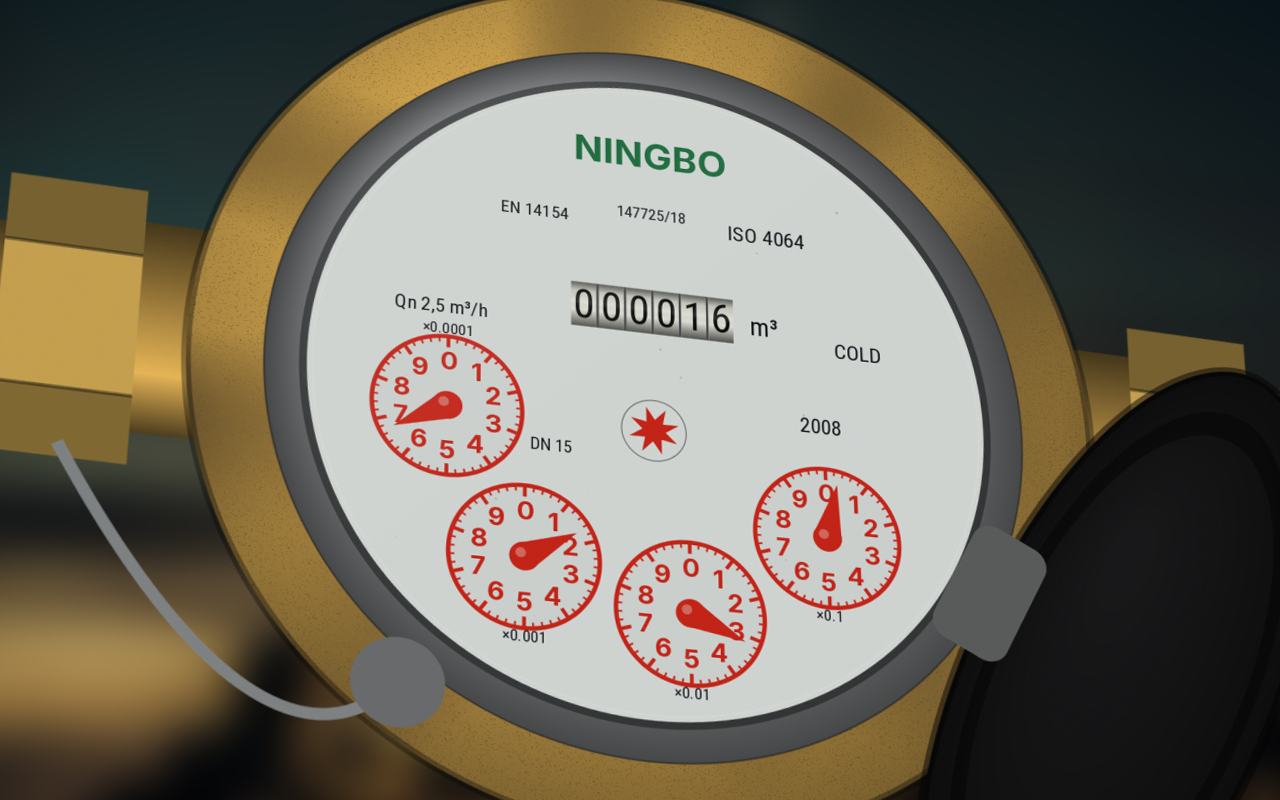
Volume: 16.0316 m³
